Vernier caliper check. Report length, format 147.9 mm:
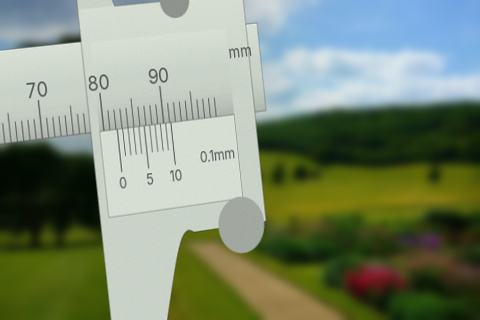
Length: 82.2 mm
